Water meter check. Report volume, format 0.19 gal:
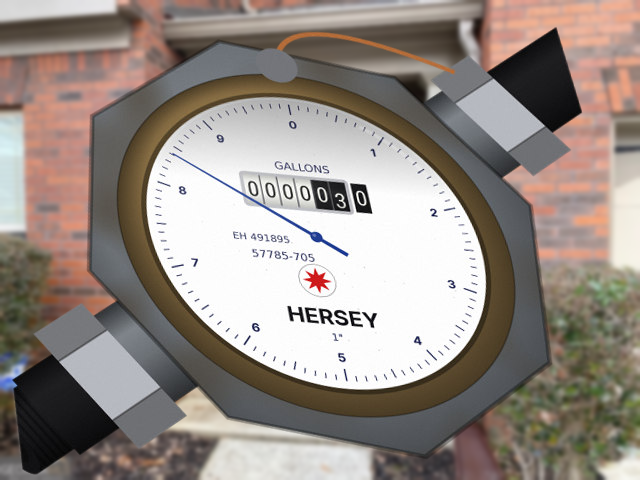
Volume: 28.4 gal
